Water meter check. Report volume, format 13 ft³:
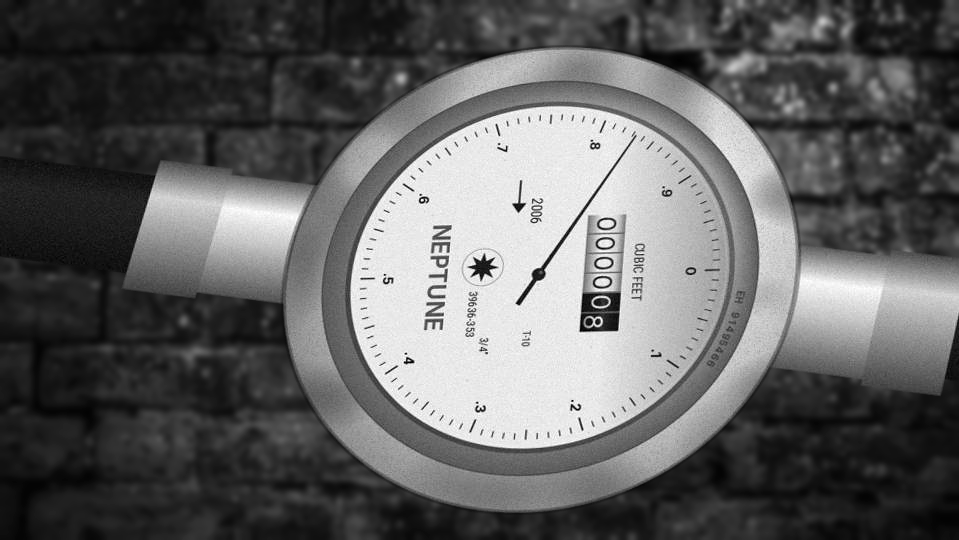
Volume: 7.83 ft³
